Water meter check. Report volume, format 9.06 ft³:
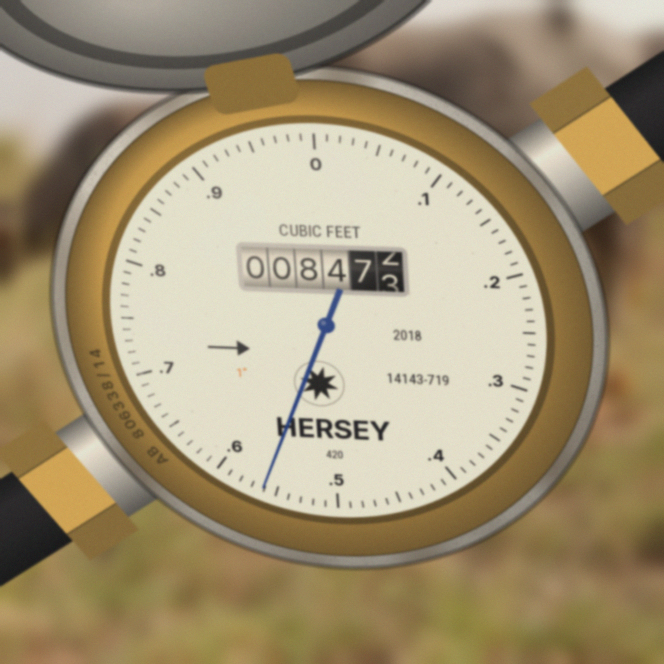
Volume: 8472.56 ft³
